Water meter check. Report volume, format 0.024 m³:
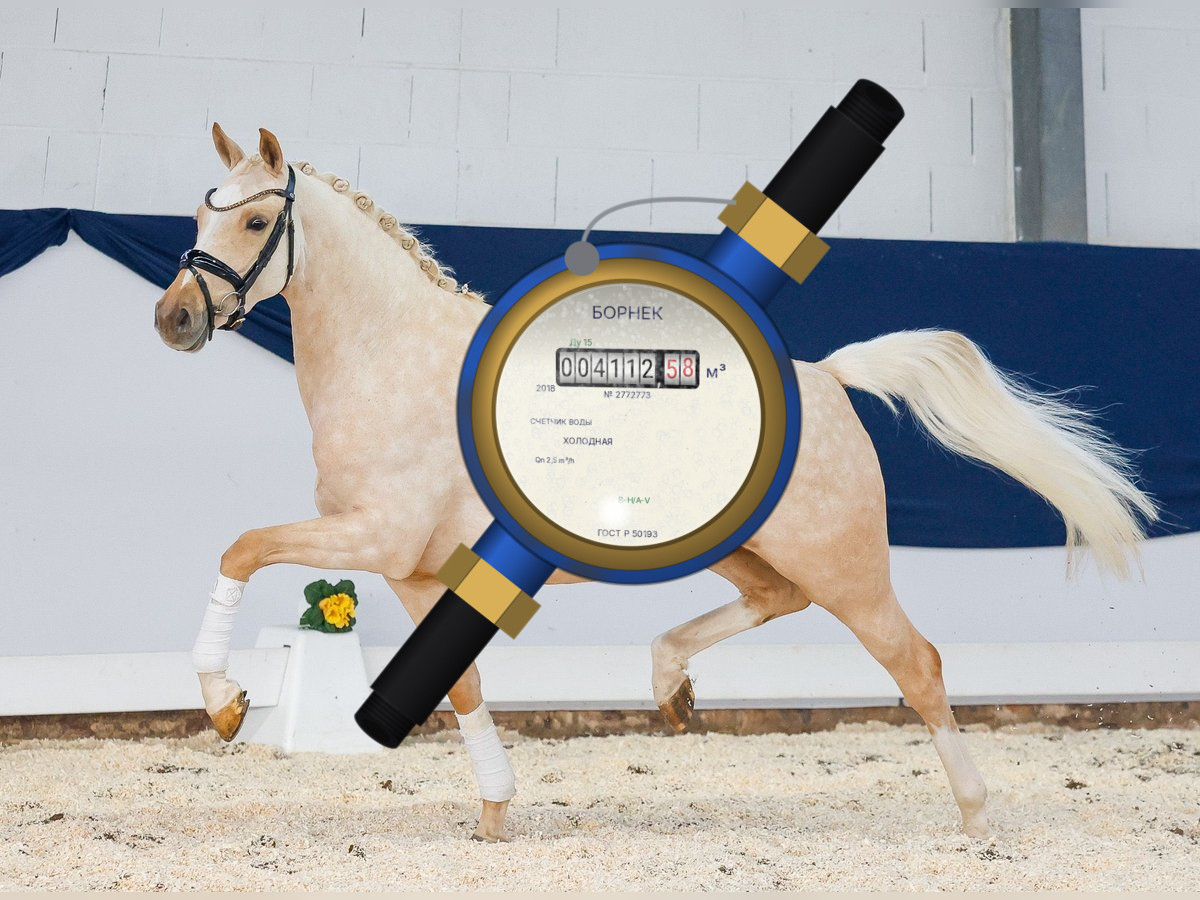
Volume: 4112.58 m³
